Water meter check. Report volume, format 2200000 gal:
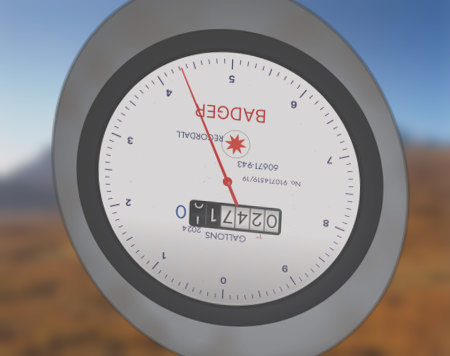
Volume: 247114.3 gal
